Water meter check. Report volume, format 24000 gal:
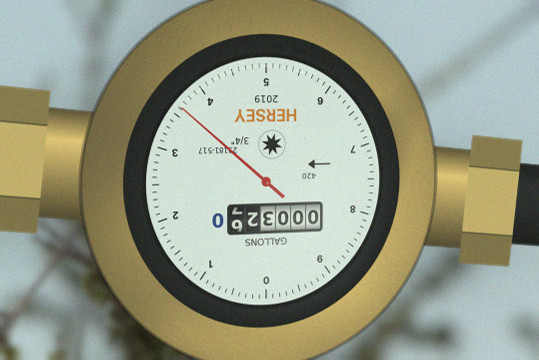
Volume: 3263.6 gal
